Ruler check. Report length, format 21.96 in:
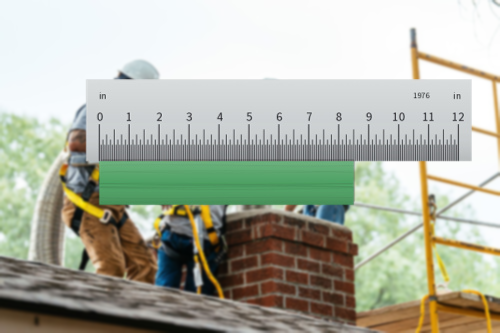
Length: 8.5 in
